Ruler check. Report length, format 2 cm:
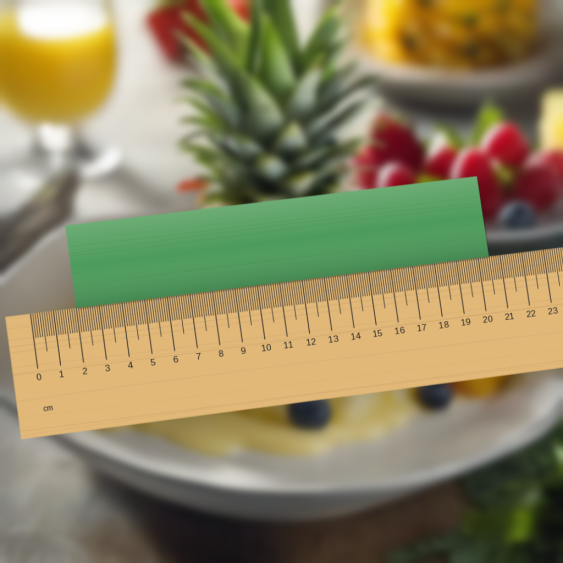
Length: 18.5 cm
